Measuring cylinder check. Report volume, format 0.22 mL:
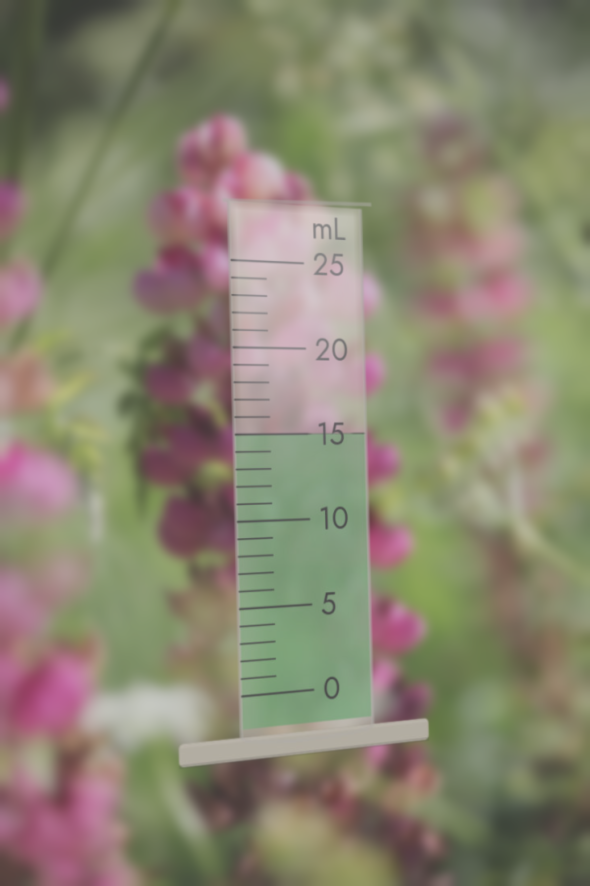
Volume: 15 mL
